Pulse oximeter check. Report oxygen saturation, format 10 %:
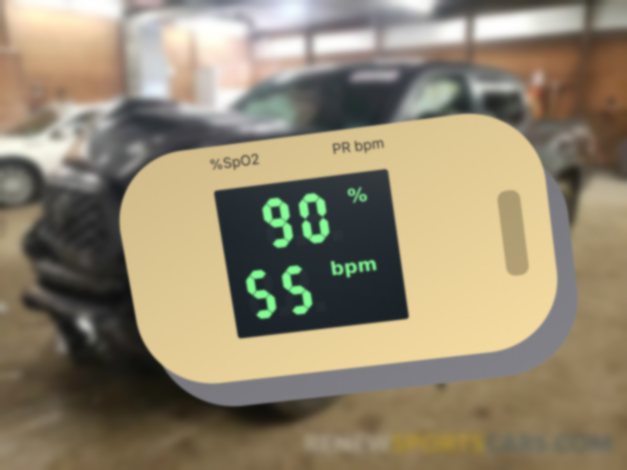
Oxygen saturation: 90 %
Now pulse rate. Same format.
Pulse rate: 55 bpm
